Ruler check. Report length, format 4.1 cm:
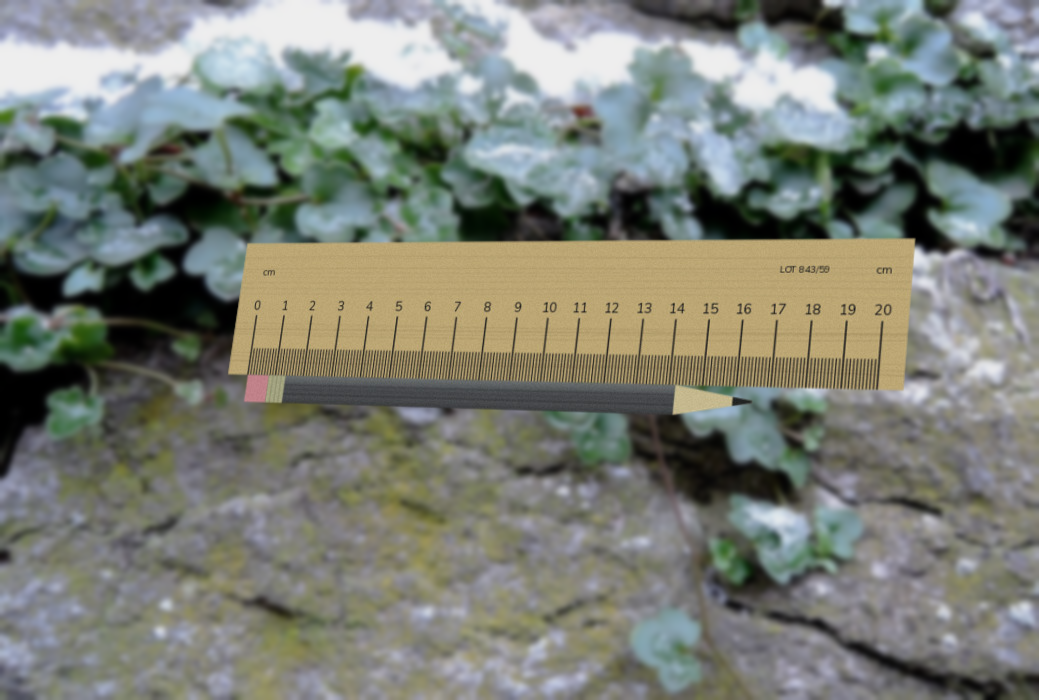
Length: 16.5 cm
